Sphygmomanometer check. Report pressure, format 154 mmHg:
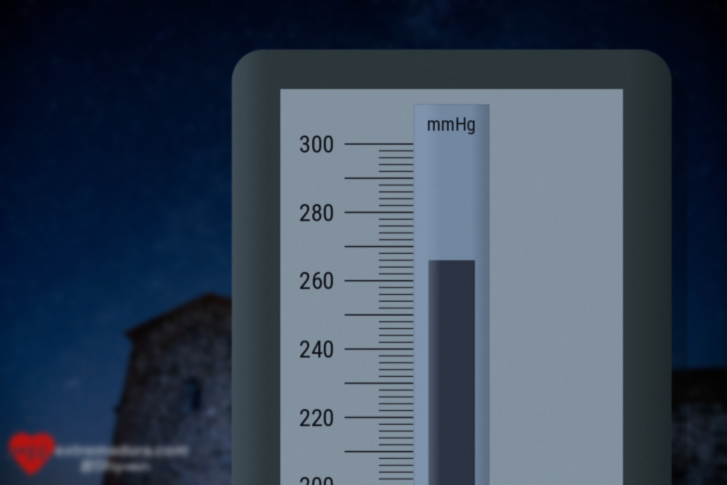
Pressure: 266 mmHg
